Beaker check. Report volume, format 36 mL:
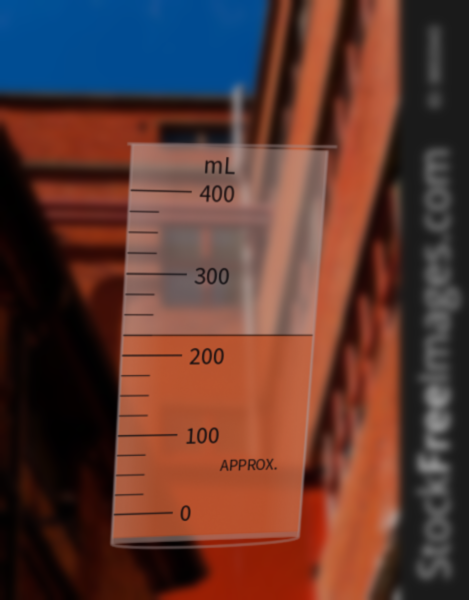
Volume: 225 mL
